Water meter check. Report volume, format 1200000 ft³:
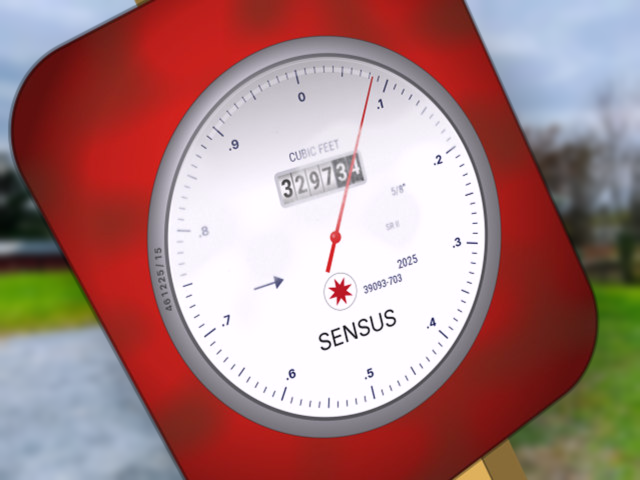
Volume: 329734.08 ft³
